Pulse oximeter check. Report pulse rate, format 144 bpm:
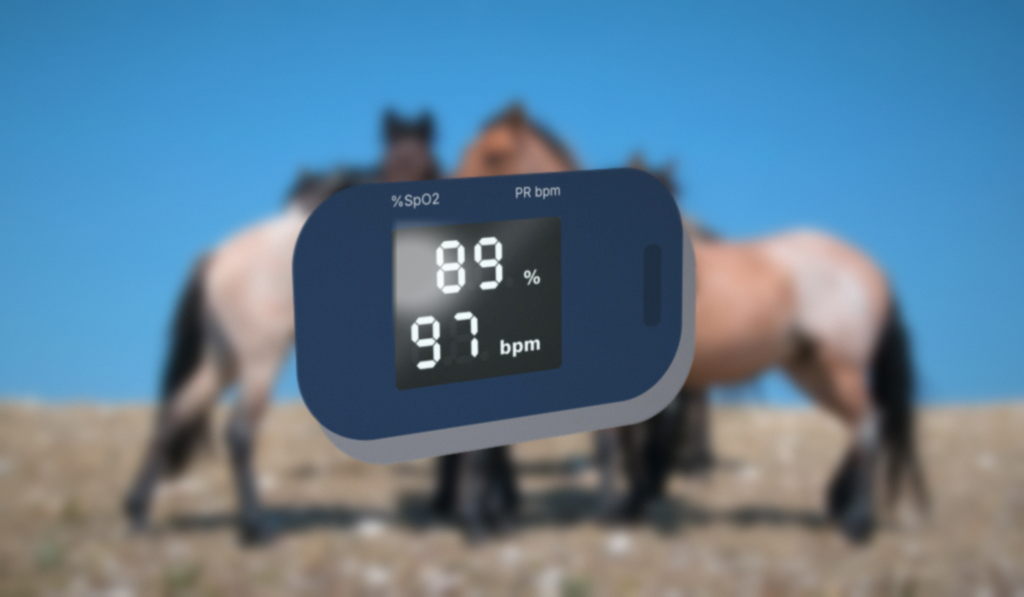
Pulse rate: 97 bpm
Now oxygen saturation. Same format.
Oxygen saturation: 89 %
